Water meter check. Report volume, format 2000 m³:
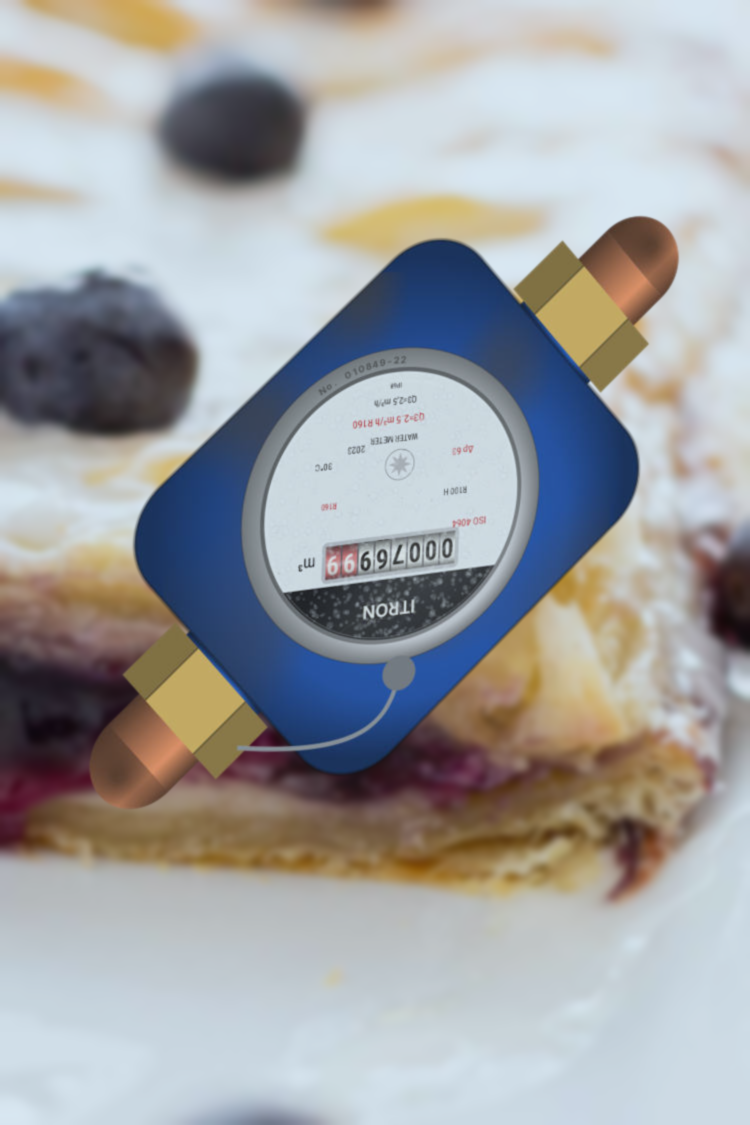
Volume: 769.99 m³
